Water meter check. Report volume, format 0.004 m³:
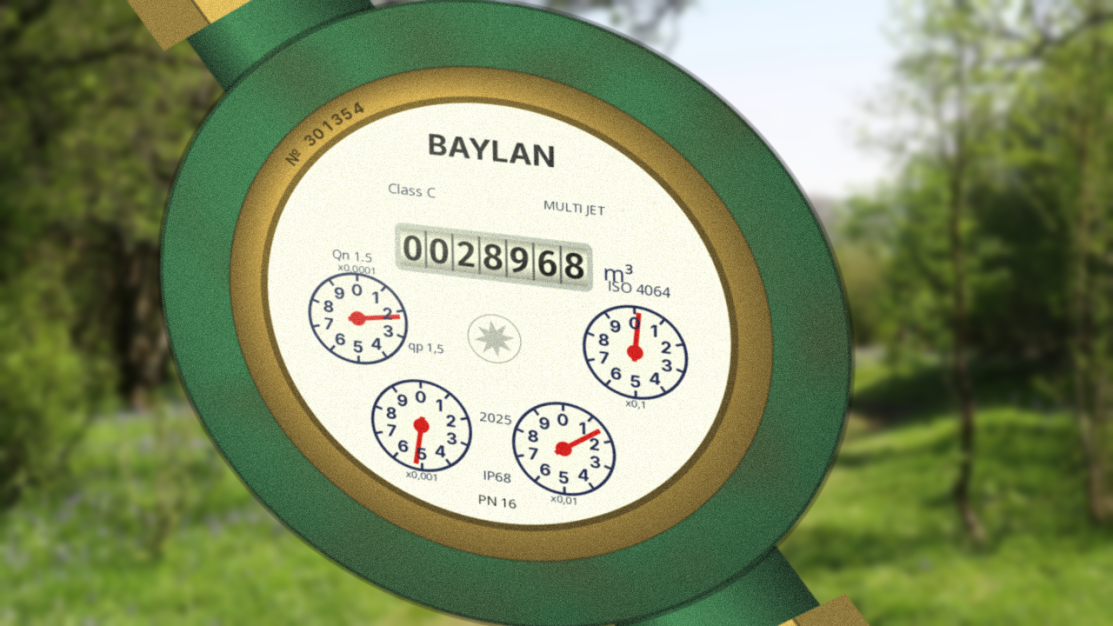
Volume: 28968.0152 m³
